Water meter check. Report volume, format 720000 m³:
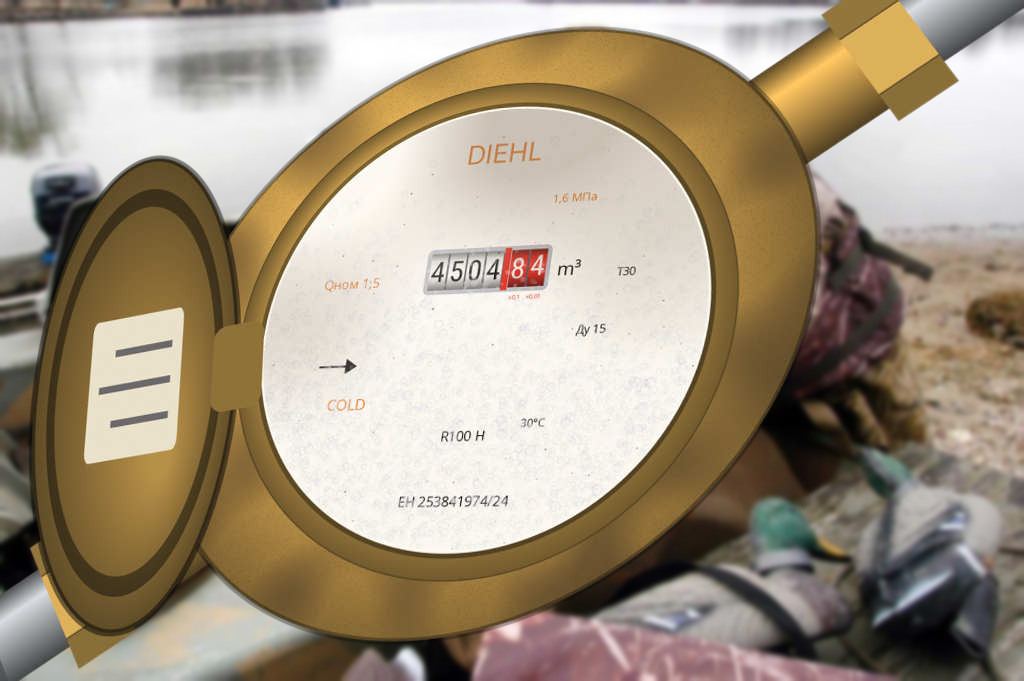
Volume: 4504.84 m³
